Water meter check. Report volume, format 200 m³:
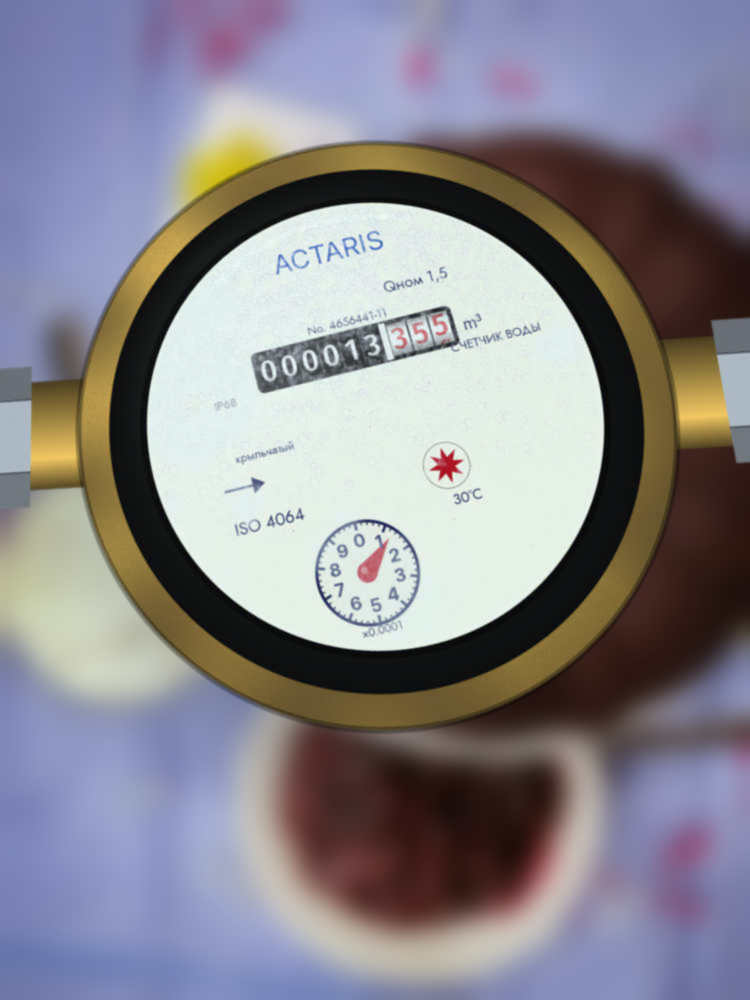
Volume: 13.3551 m³
